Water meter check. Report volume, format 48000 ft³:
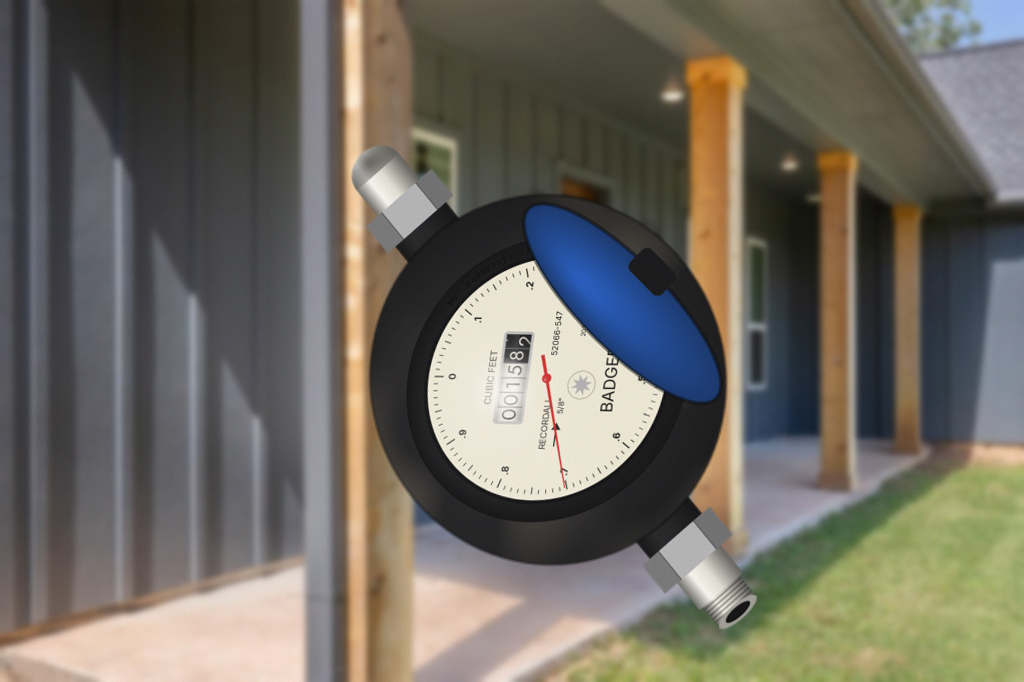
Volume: 1581.70 ft³
